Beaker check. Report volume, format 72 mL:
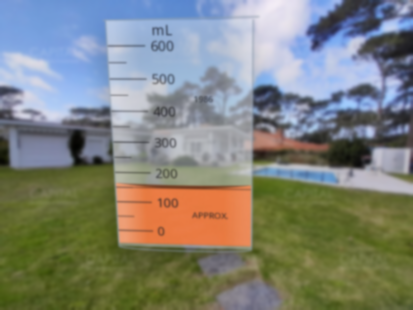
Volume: 150 mL
